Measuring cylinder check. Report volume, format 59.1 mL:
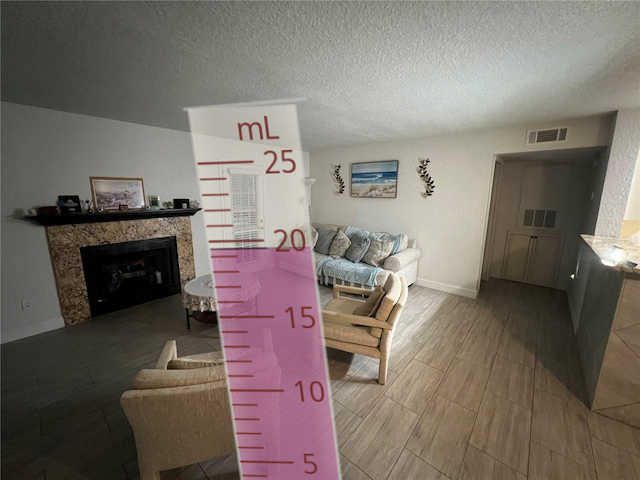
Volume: 19.5 mL
